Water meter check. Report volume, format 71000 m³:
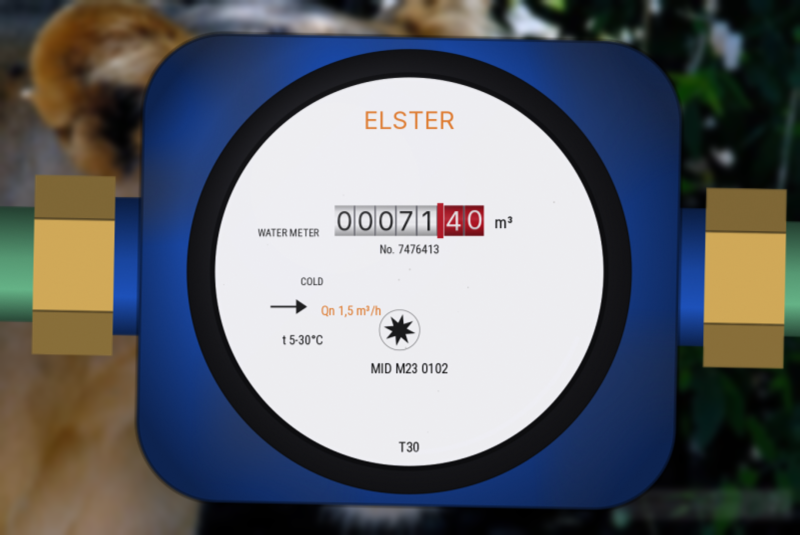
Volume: 71.40 m³
